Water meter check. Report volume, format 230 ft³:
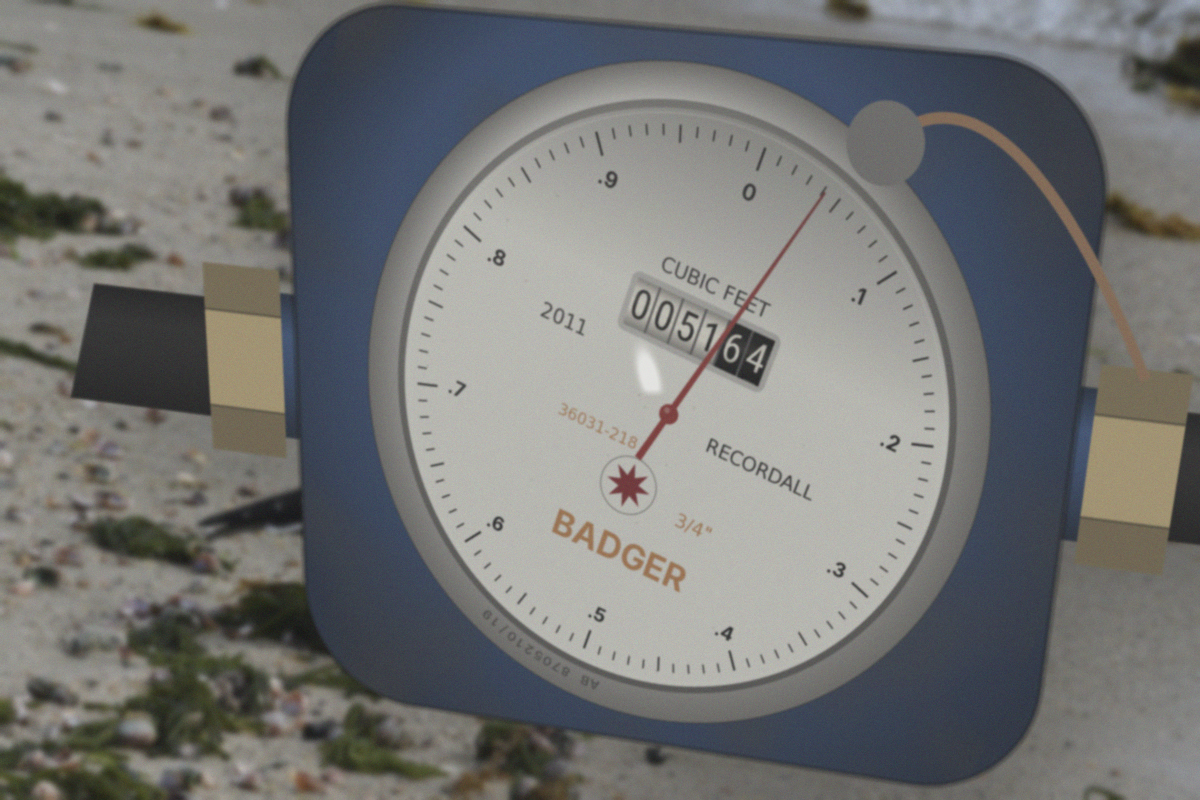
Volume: 5164.04 ft³
